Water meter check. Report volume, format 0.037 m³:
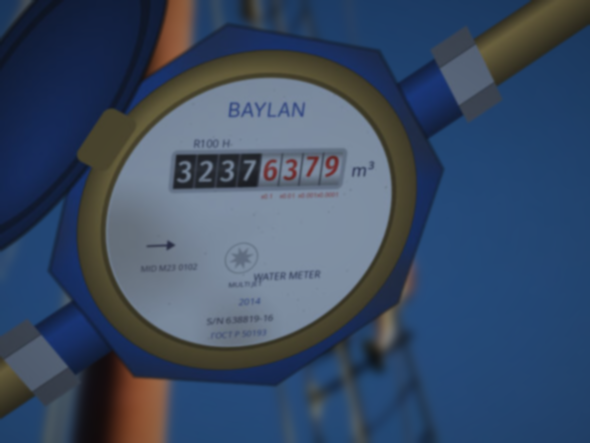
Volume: 3237.6379 m³
